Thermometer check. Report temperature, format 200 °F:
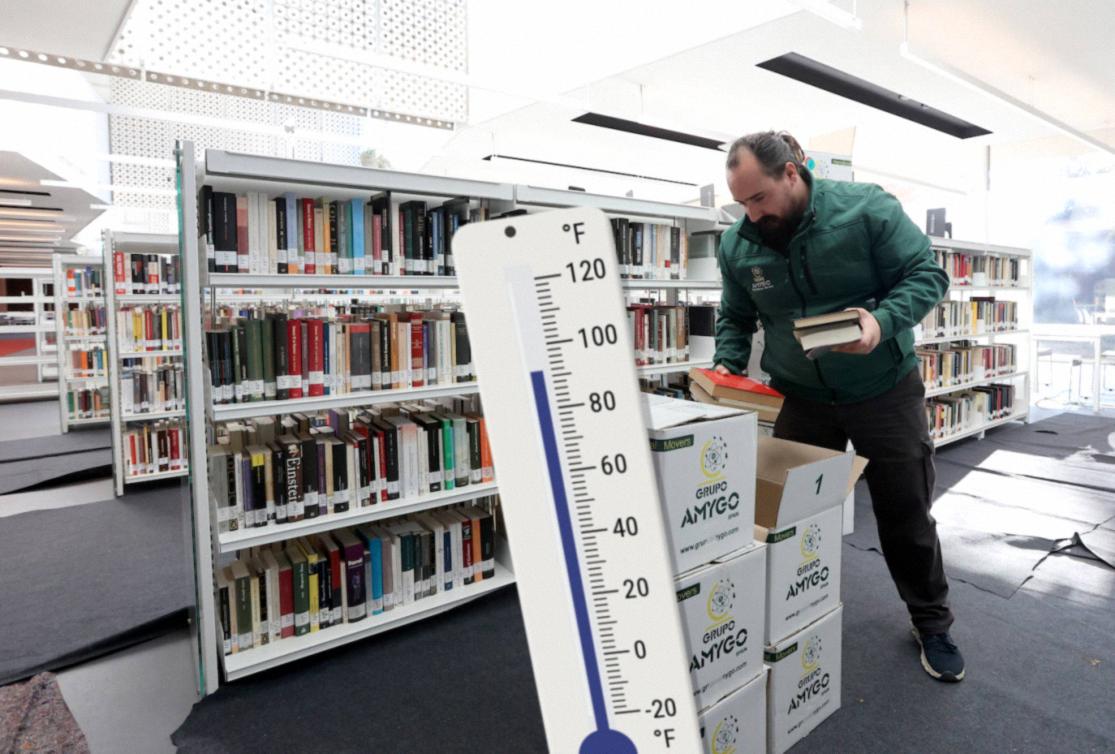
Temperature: 92 °F
